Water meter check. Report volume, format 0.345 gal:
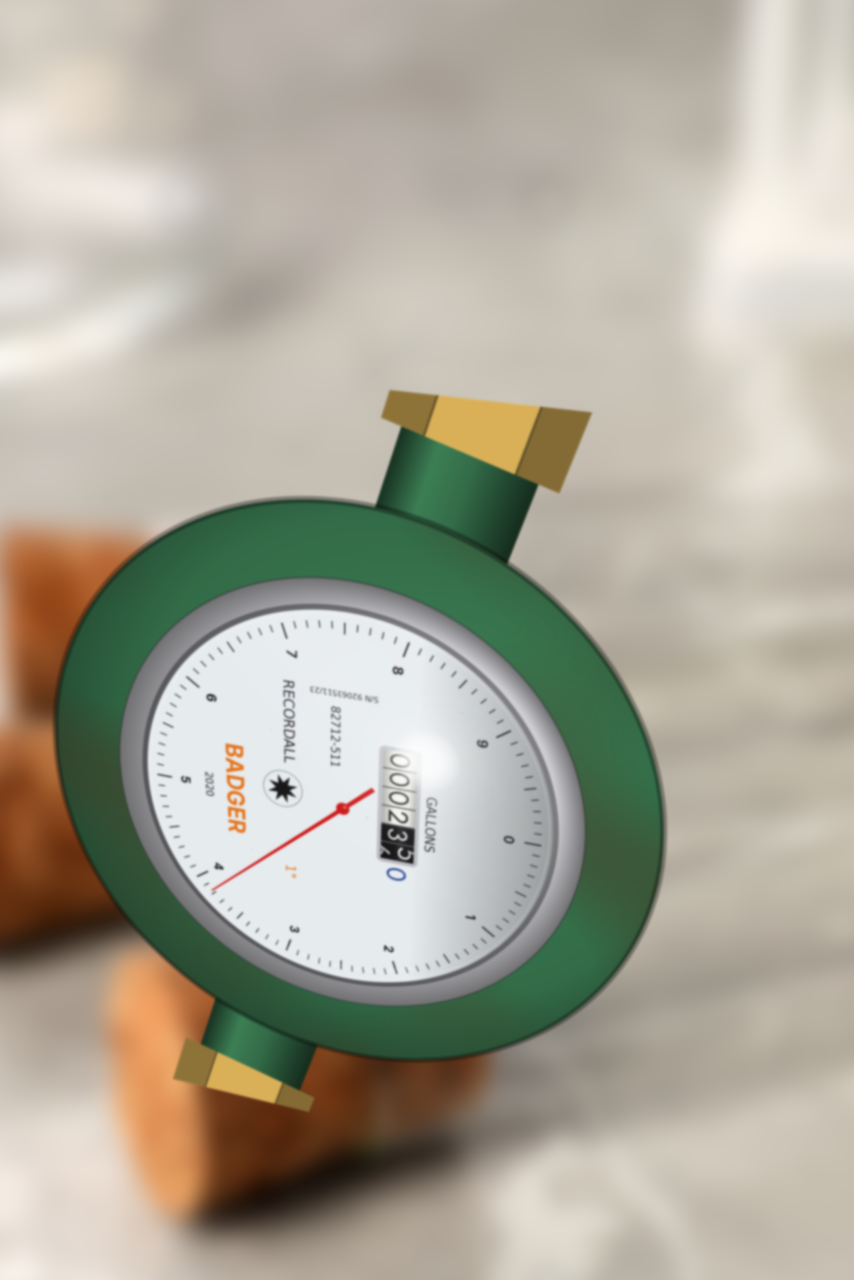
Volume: 2353.8 gal
